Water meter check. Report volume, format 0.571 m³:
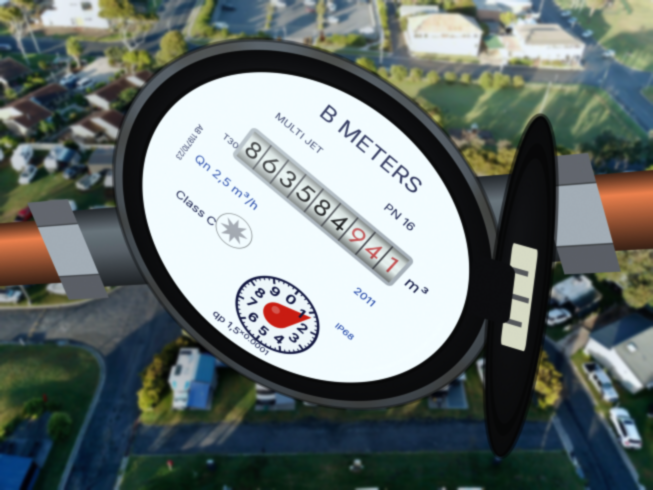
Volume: 863584.9411 m³
